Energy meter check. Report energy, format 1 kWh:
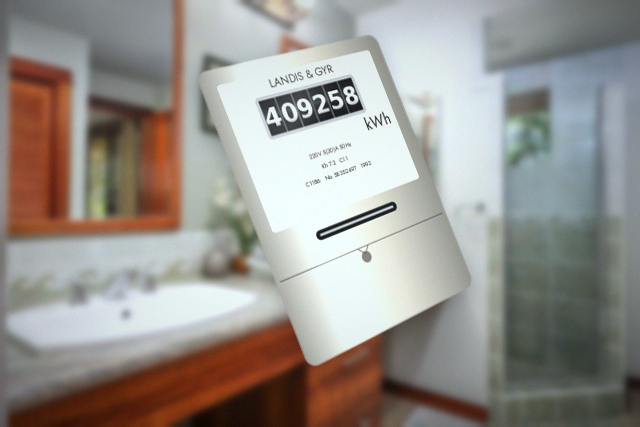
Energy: 409258 kWh
